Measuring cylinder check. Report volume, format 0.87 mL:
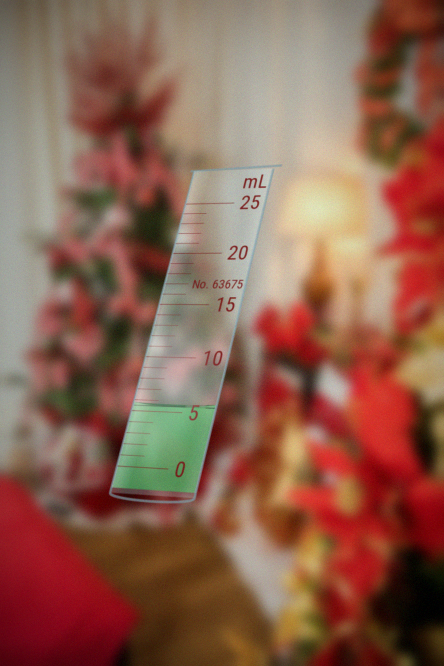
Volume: 5.5 mL
